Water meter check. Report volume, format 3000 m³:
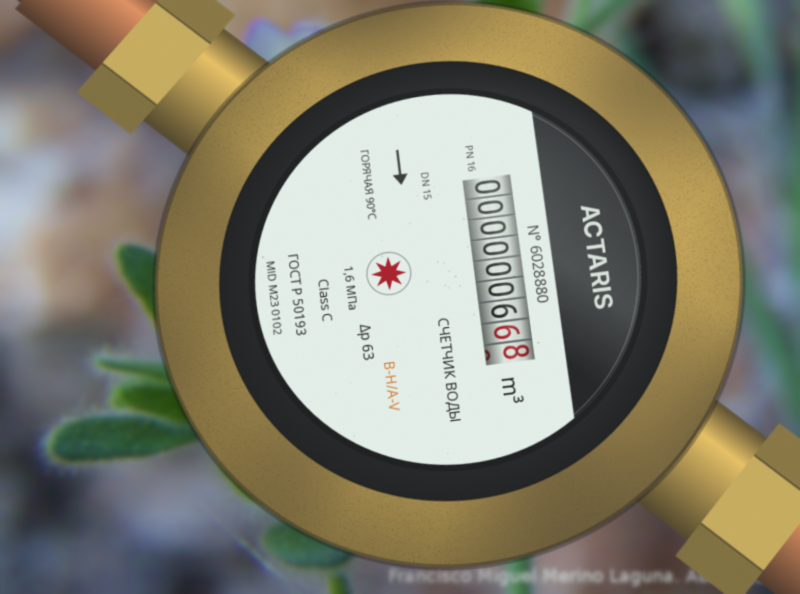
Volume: 6.68 m³
